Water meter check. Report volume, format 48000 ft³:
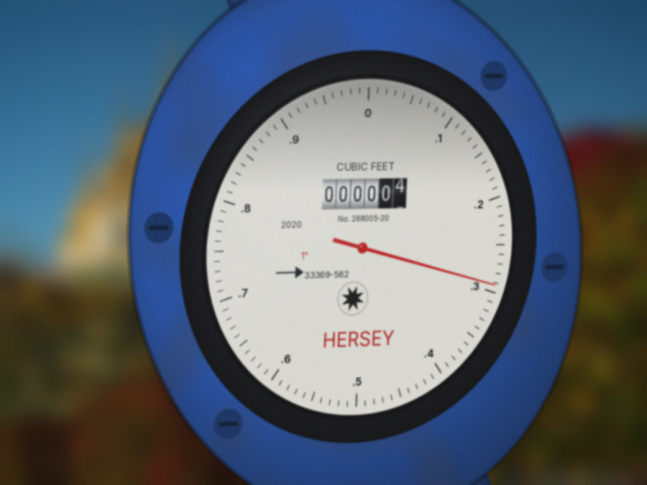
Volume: 4.29 ft³
